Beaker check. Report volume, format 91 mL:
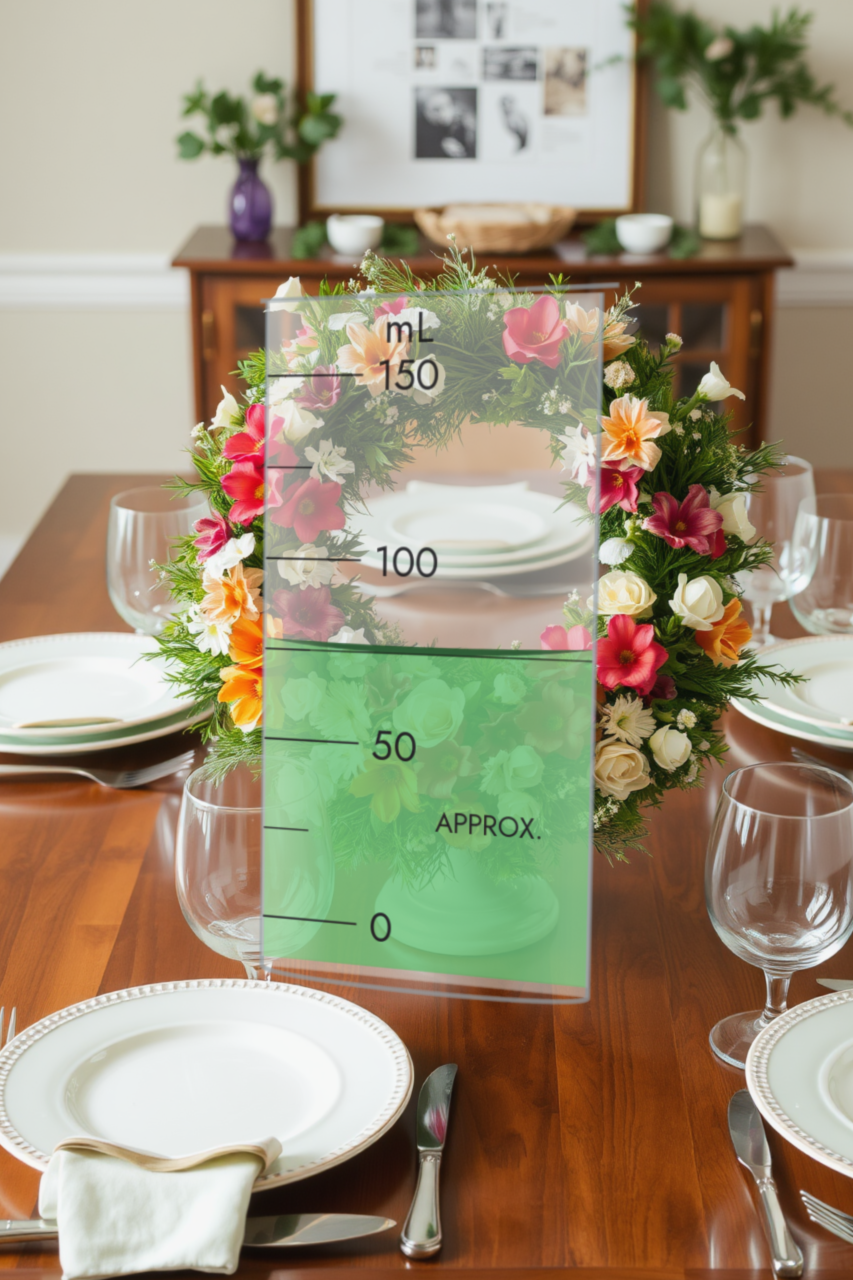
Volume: 75 mL
